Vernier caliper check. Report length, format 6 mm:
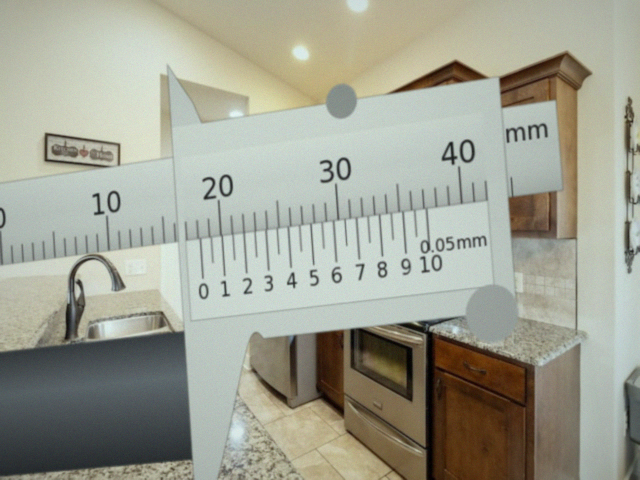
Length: 18.2 mm
